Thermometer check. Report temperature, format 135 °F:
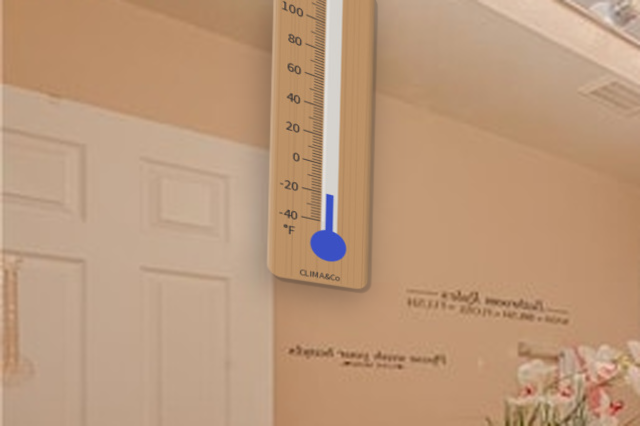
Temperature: -20 °F
